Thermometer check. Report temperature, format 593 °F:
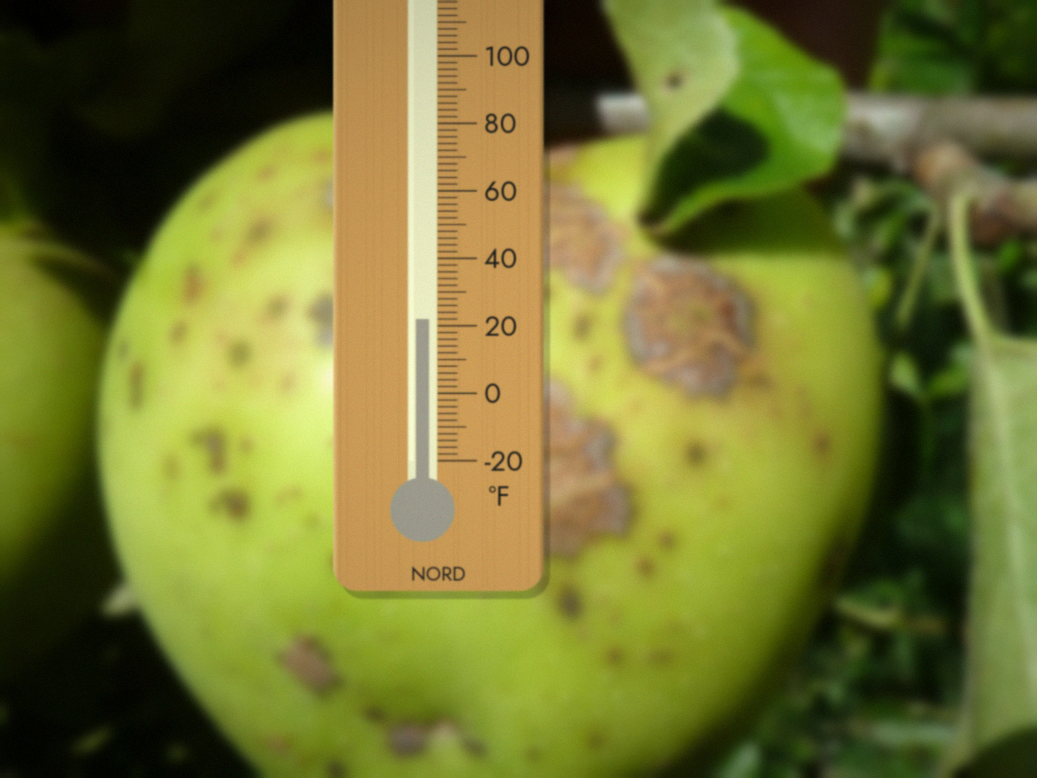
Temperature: 22 °F
